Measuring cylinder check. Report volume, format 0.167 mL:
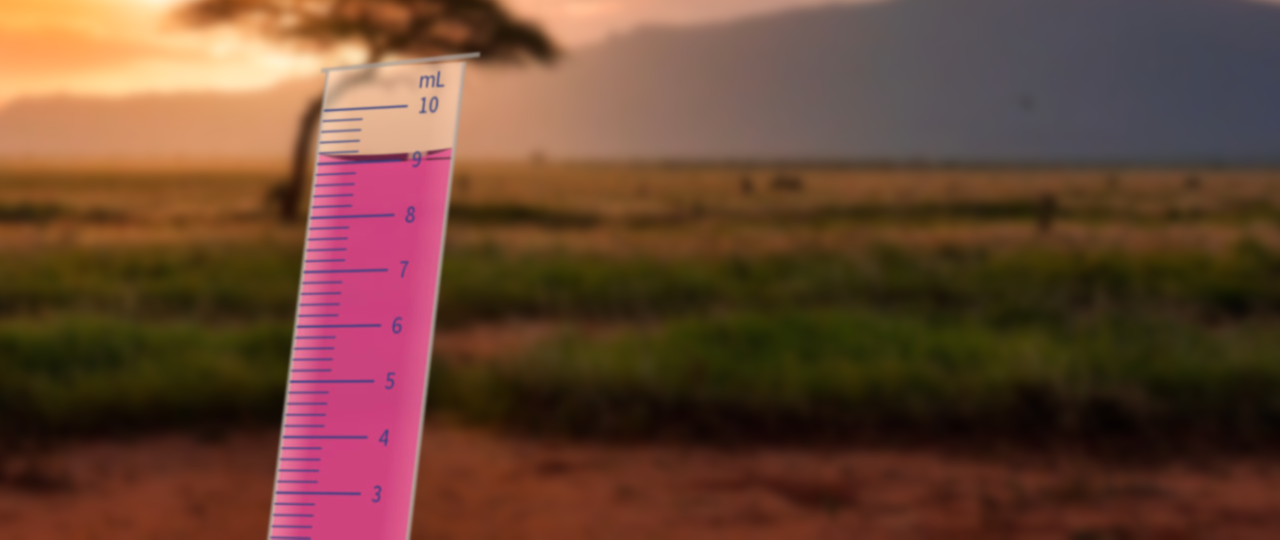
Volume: 9 mL
